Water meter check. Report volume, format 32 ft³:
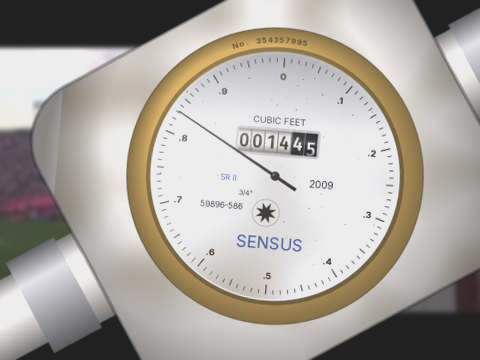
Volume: 1444.83 ft³
